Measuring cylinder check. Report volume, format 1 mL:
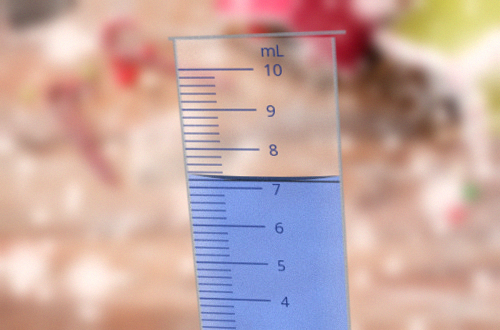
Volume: 7.2 mL
